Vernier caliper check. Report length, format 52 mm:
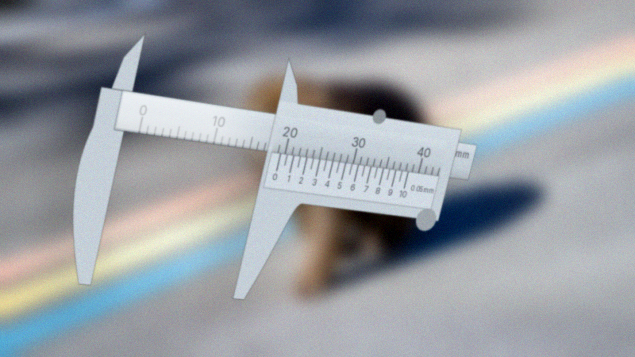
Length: 19.4 mm
